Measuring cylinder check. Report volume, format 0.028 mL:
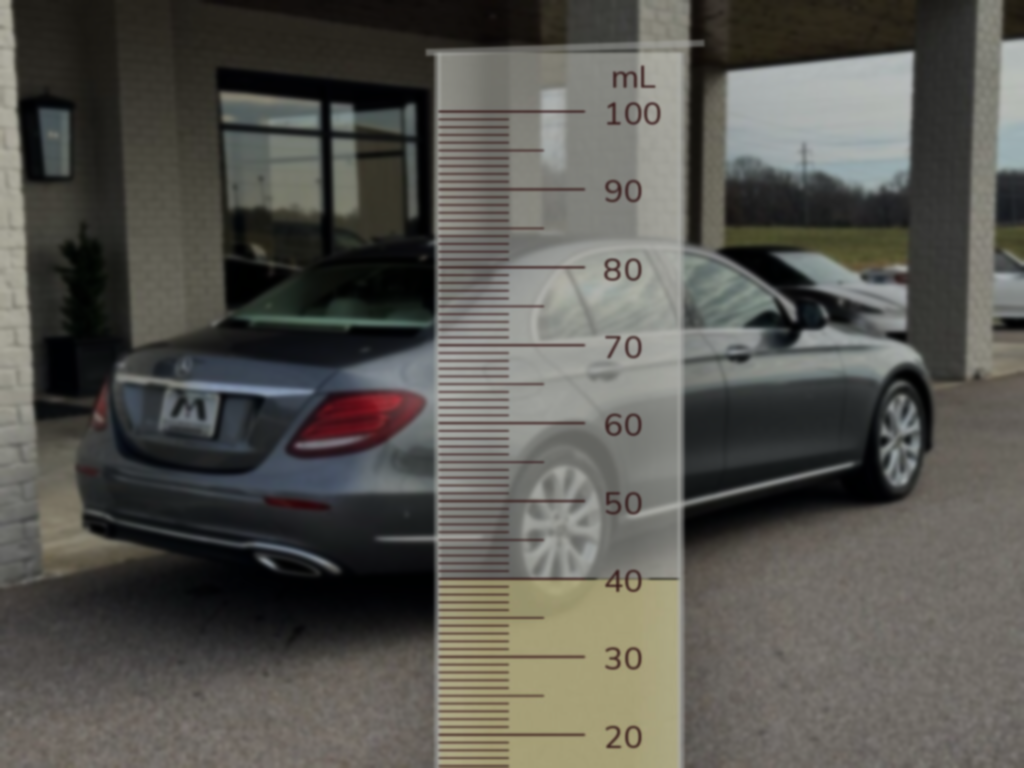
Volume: 40 mL
